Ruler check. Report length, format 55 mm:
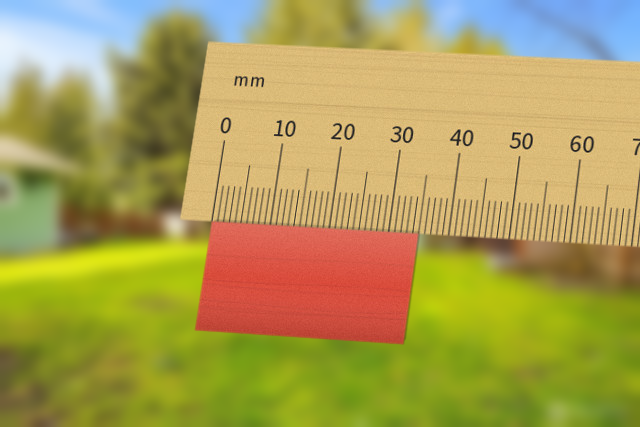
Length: 35 mm
